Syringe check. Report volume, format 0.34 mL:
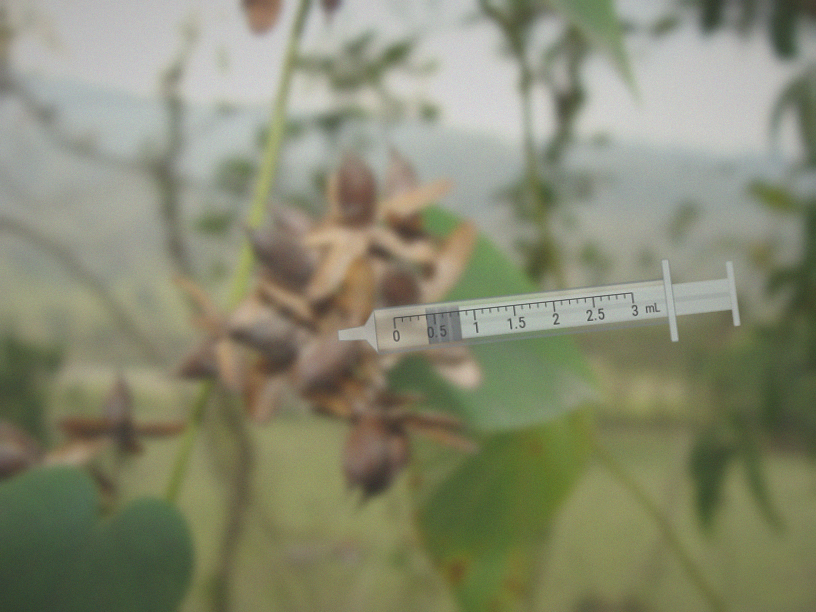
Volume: 0.4 mL
